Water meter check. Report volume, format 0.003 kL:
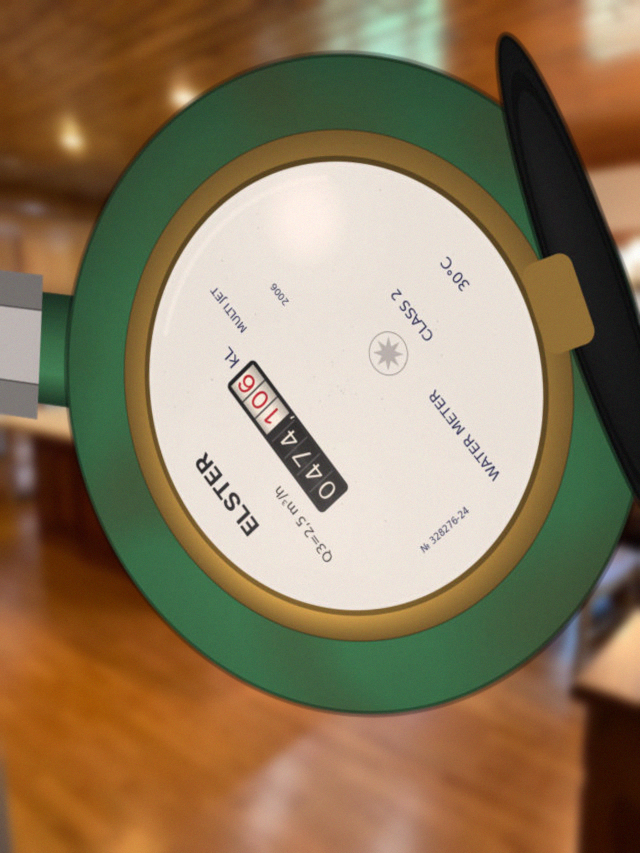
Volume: 474.106 kL
